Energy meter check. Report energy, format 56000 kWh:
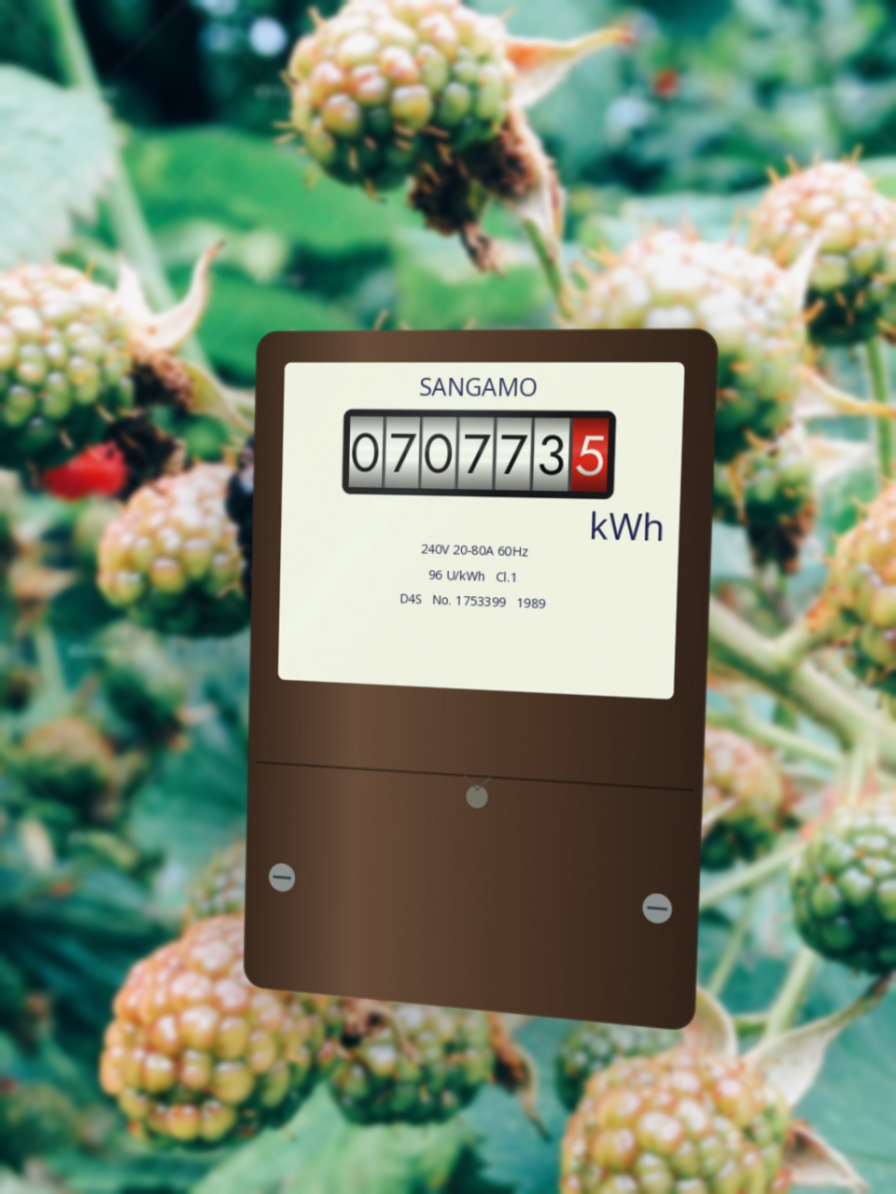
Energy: 70773.5 kWh
